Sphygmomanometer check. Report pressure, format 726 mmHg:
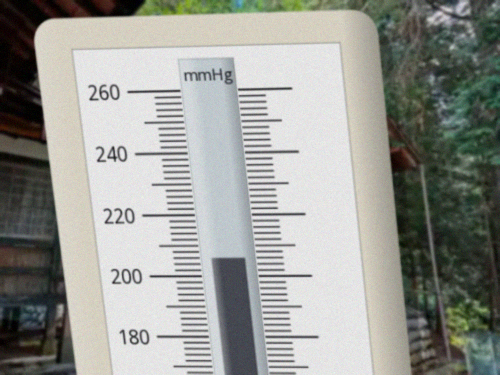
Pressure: 206 mmHg
